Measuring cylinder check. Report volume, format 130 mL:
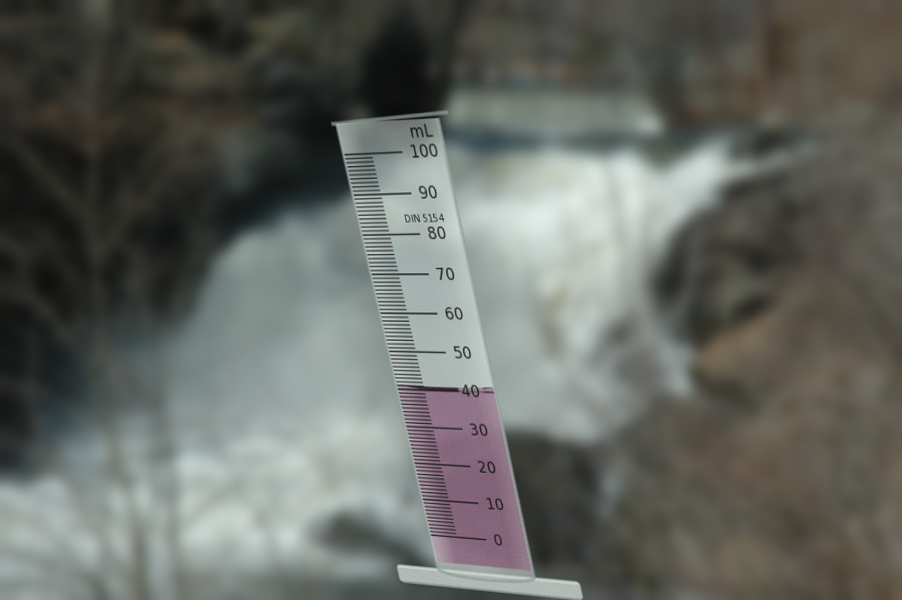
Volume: 40 mL
